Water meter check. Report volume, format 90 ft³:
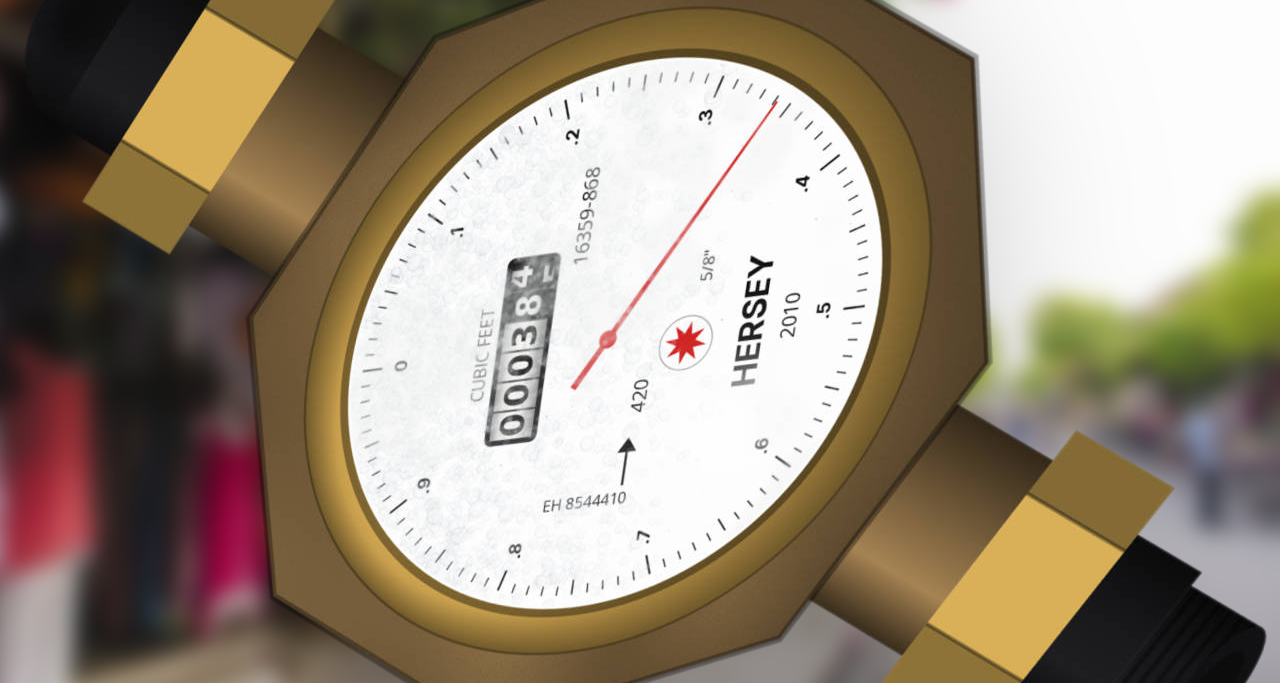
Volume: 384.34 ft³
